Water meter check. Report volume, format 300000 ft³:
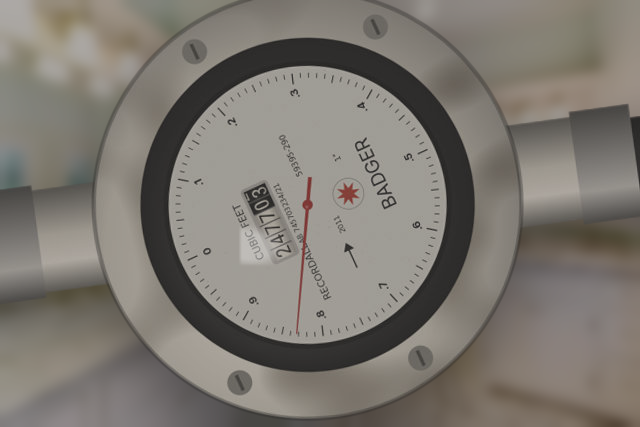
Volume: 247702.83 ft³
